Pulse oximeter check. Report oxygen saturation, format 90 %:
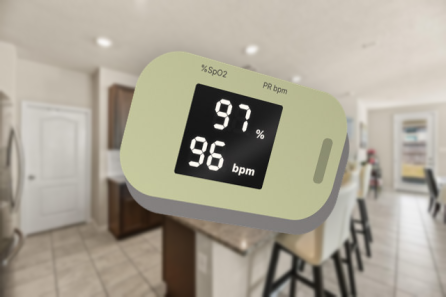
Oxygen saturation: 97 %
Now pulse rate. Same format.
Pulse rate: 96 bpm
